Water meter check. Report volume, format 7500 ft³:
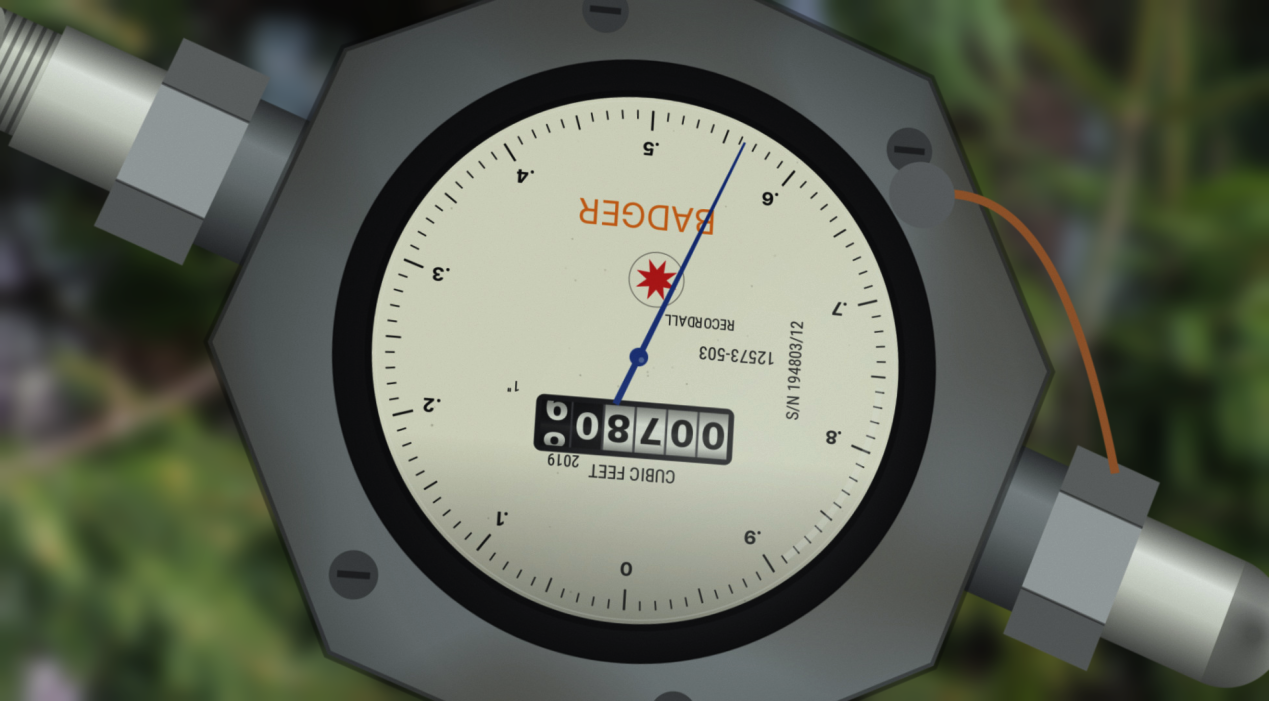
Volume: 7808.56 ft³
